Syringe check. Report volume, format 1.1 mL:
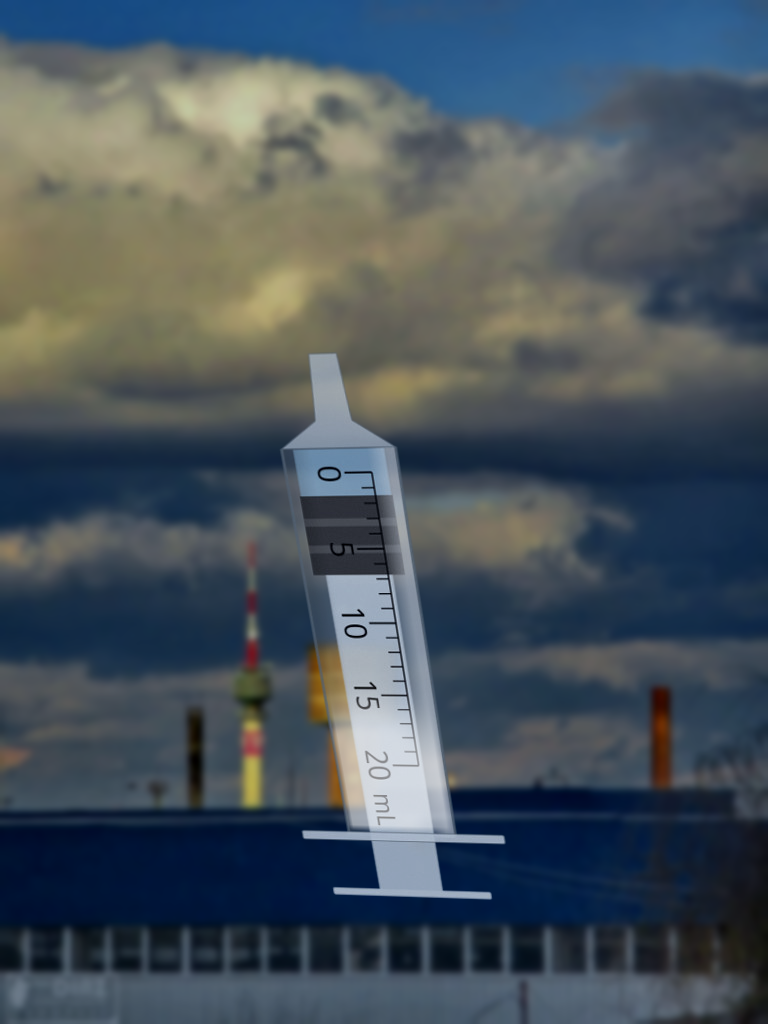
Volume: 1.5 mL
